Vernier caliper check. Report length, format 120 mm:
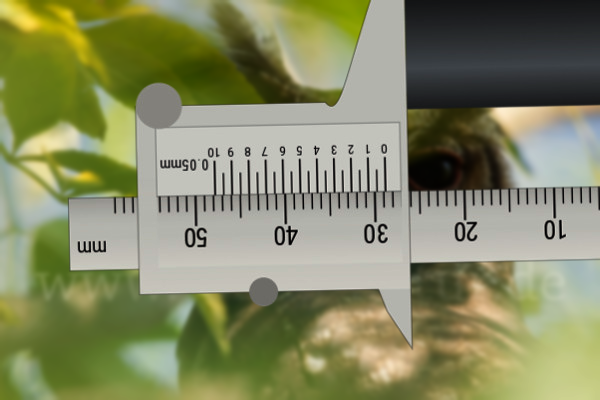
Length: 28.8 mm
